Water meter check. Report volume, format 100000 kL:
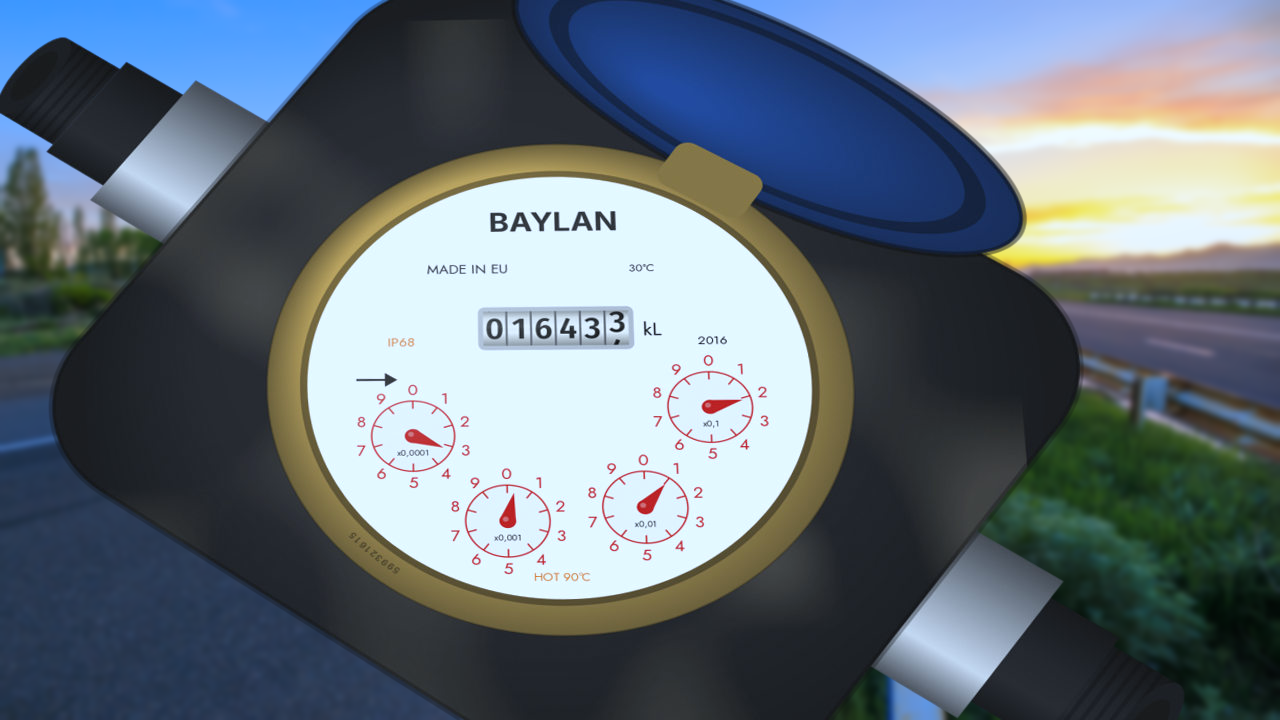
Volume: 16433.2103 kL
